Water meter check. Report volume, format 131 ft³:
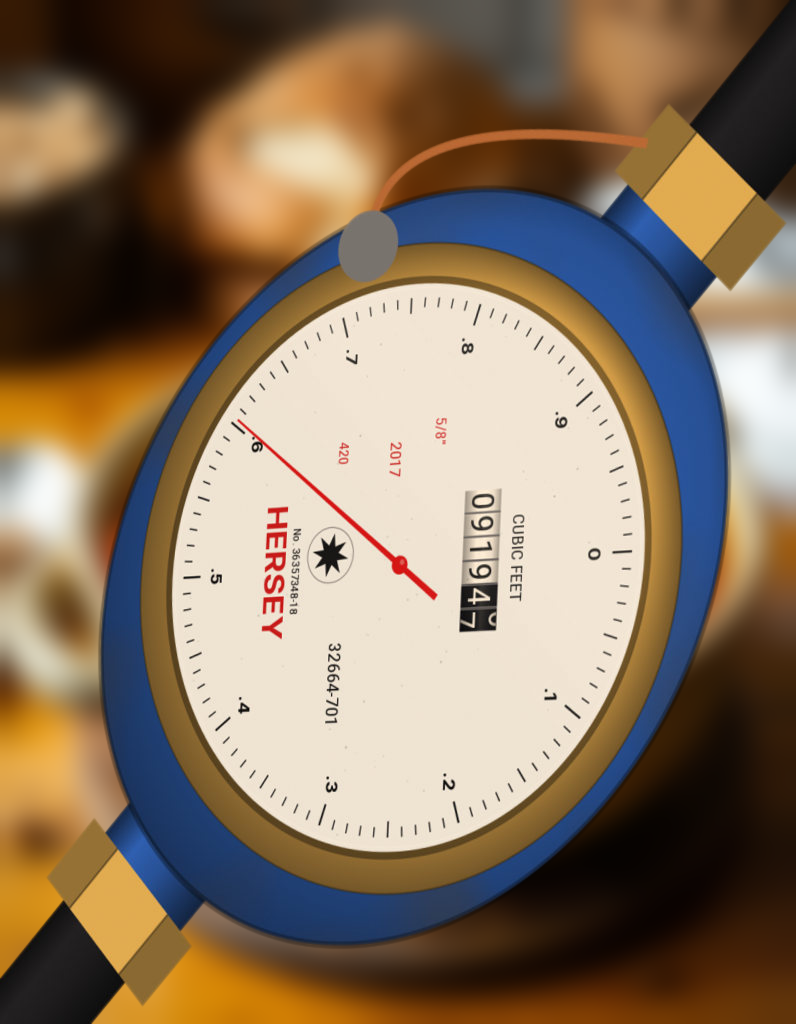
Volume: 91946.60 ft³
